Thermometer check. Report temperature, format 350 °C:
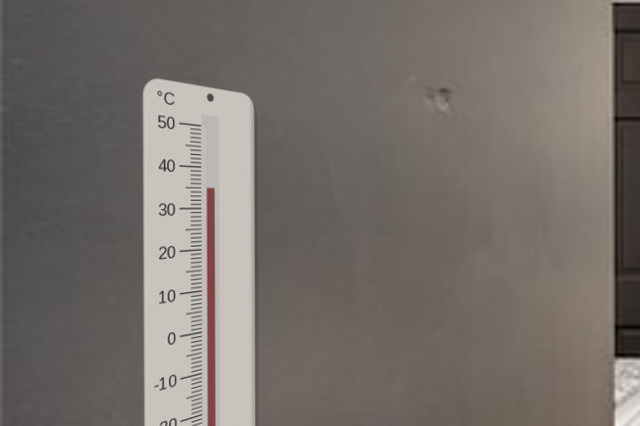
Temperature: 35 °C
